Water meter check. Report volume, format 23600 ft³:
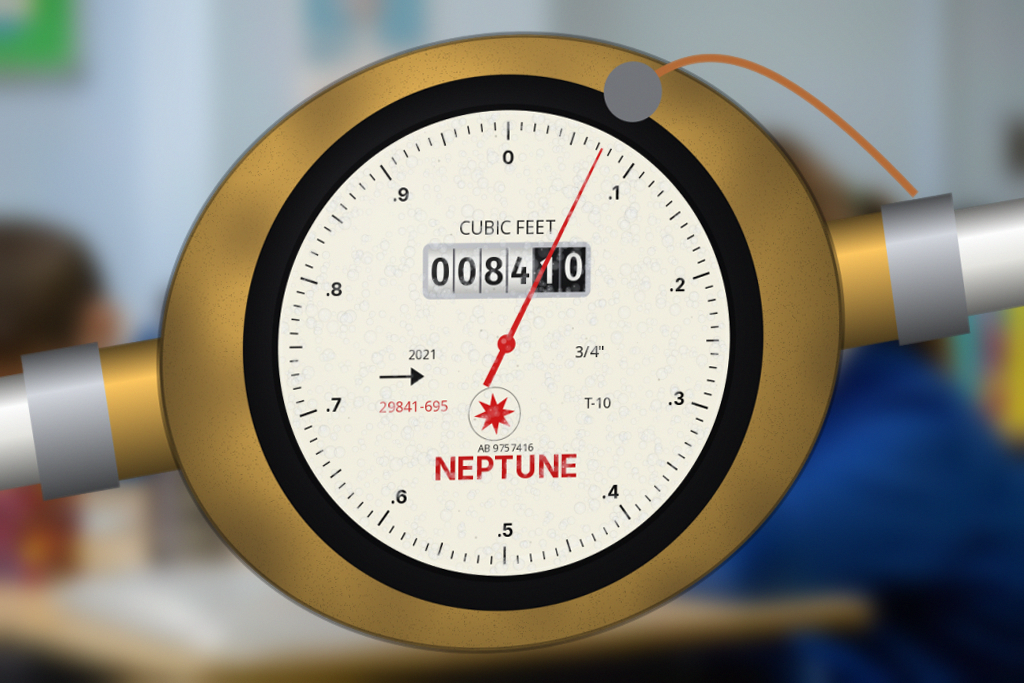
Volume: 8410.07 ft³
